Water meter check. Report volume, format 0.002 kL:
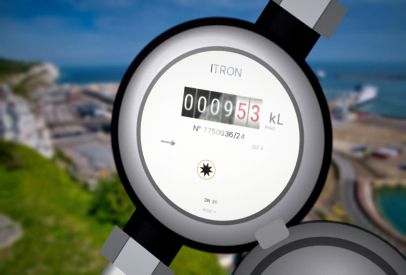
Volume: 9.53 kL
